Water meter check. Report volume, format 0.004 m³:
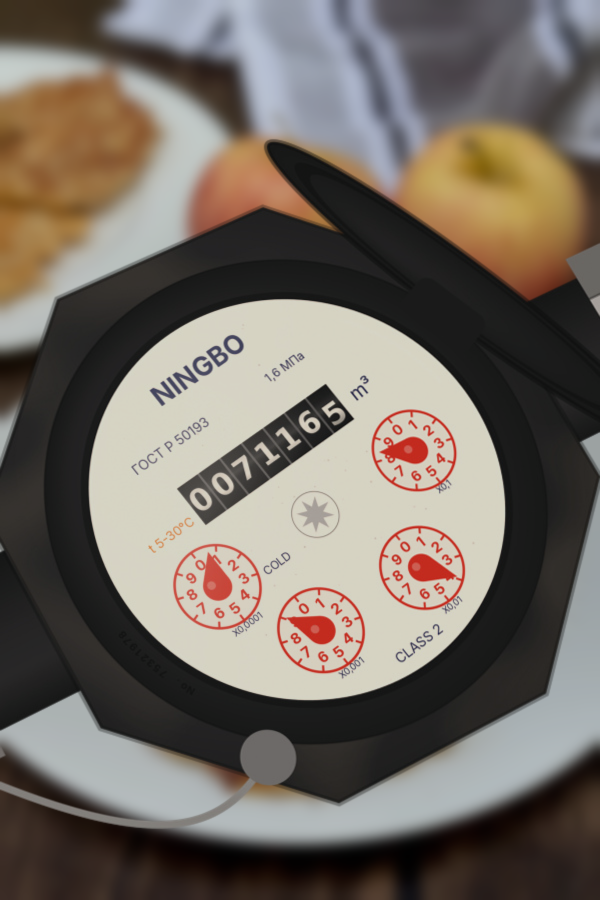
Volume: 71164.8390 m³
